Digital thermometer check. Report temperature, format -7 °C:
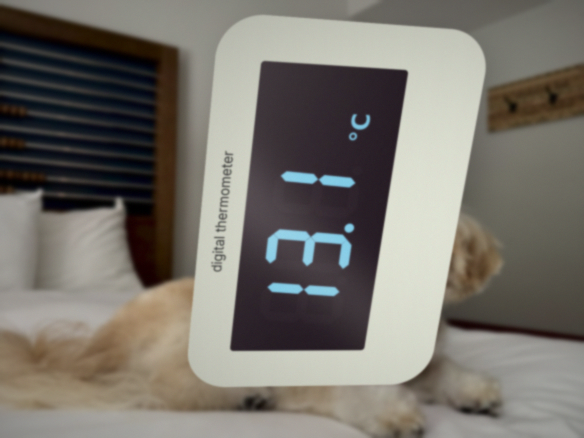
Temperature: 13.1 °C
